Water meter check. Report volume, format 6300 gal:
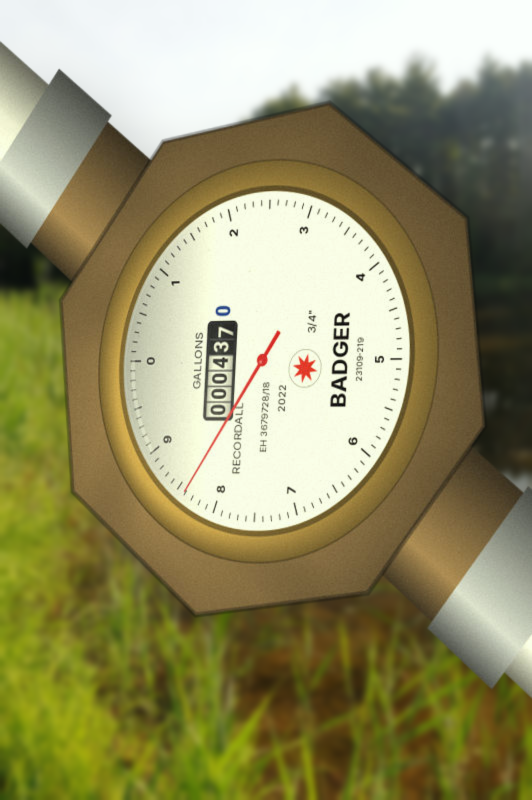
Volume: 4368.4 gal
